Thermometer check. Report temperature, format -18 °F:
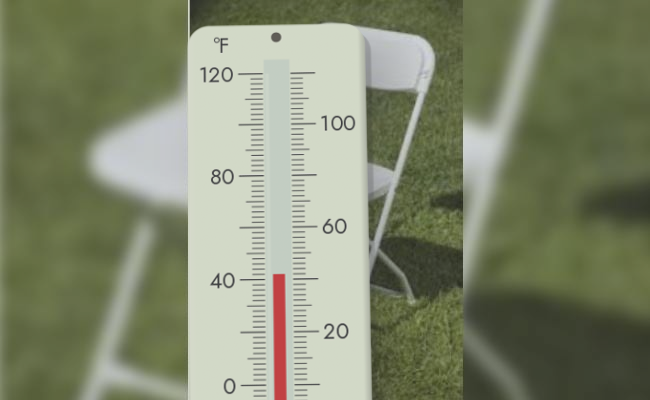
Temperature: 42 °F
